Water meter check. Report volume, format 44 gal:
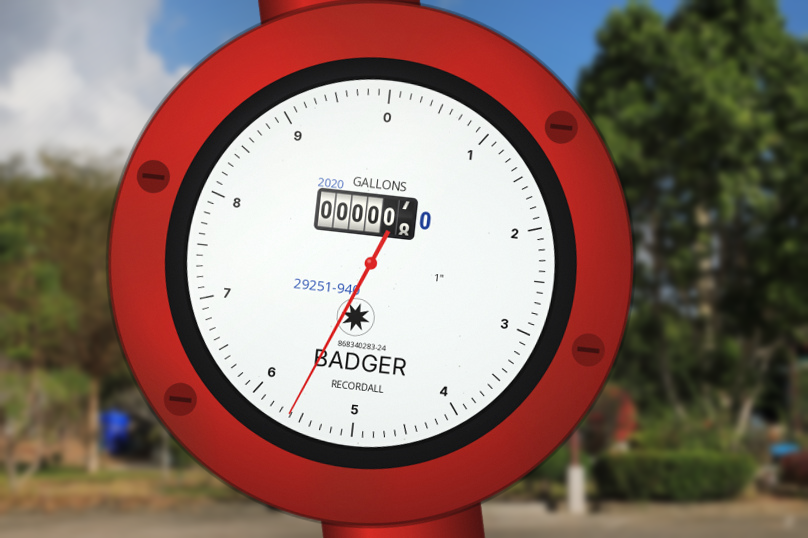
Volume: 75.6 gal
